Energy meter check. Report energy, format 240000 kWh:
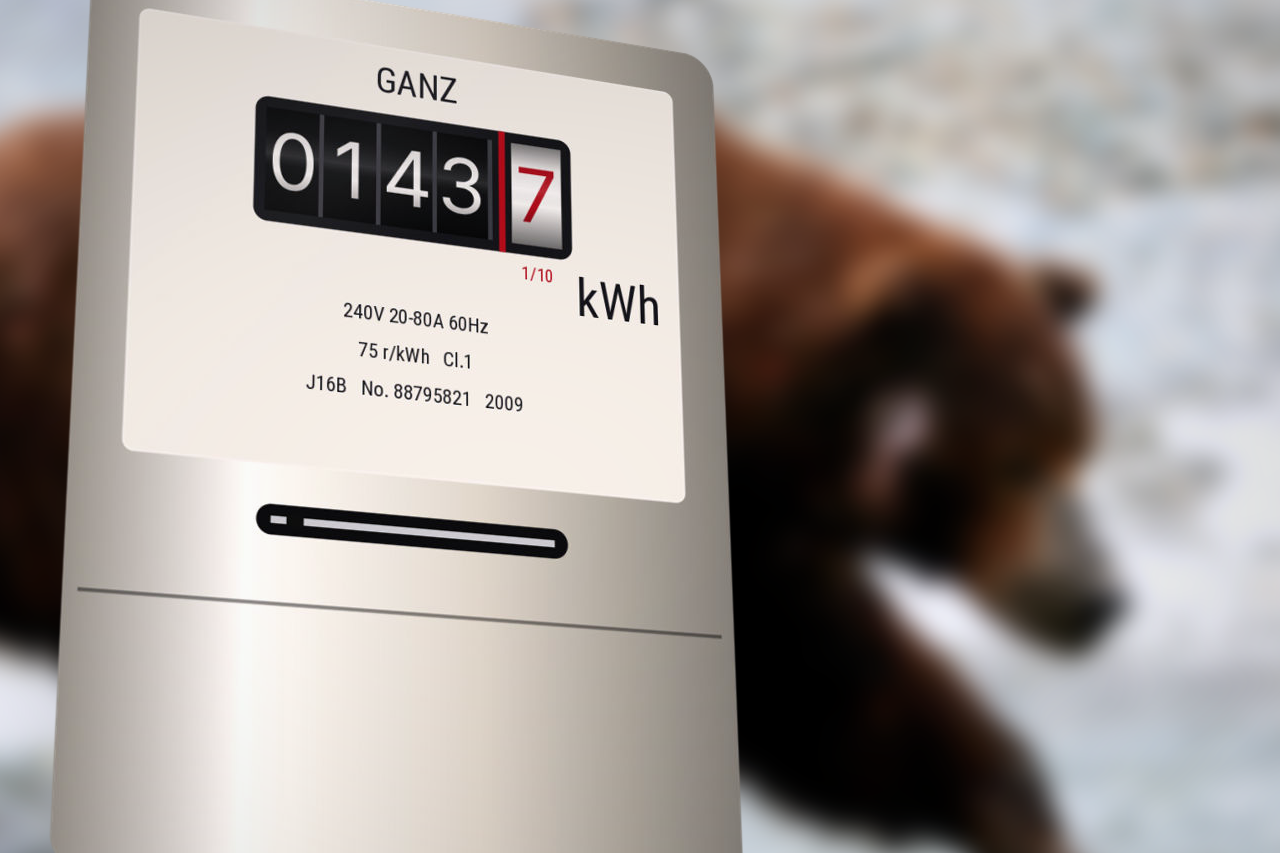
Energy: 143.7 kWh
